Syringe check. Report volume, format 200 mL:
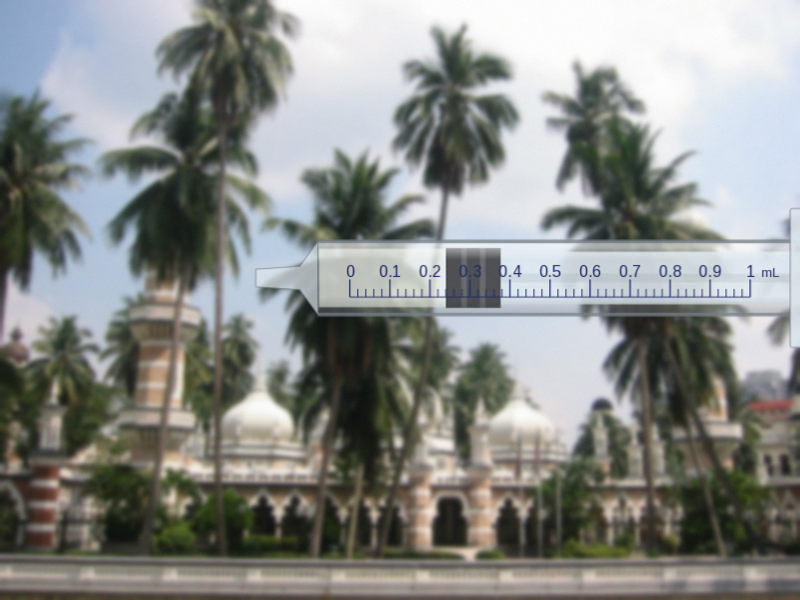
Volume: 0.24 mL
